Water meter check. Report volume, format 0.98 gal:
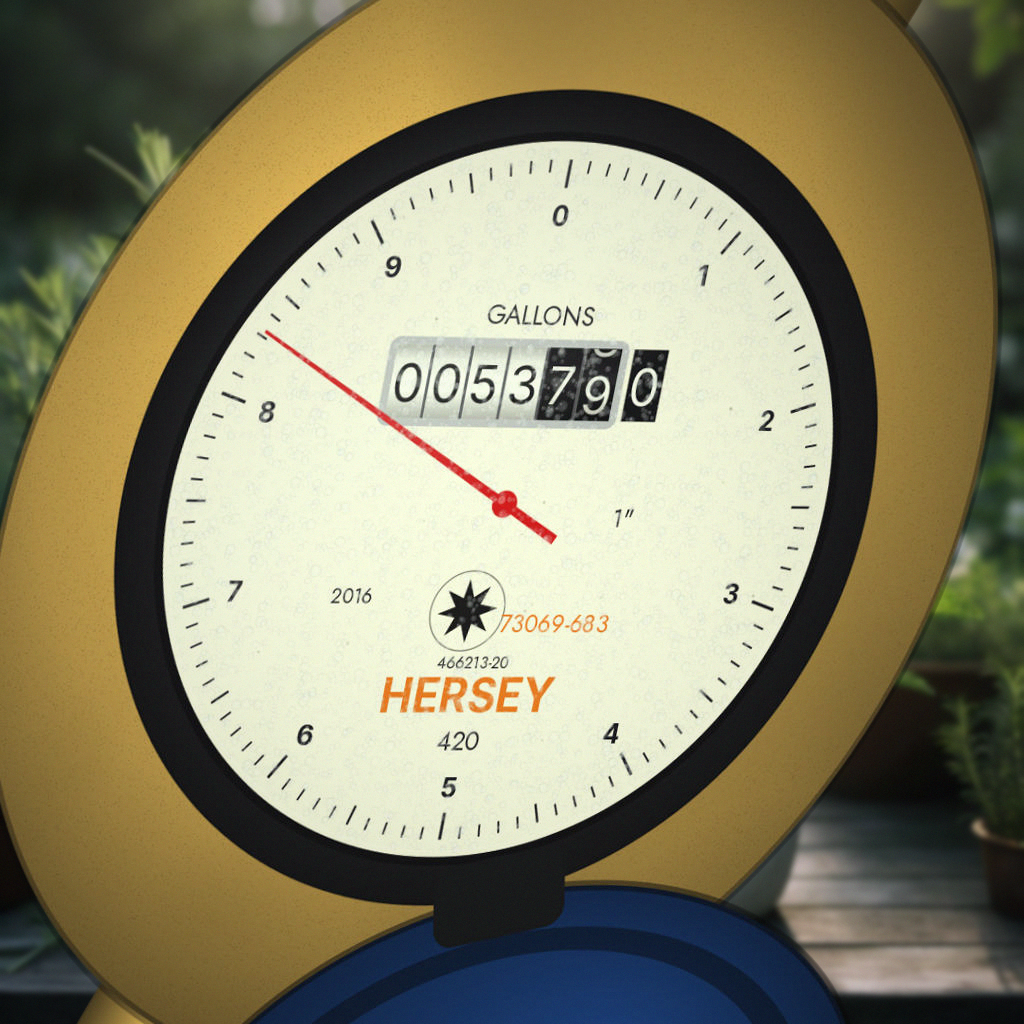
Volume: 53788.3 gal
